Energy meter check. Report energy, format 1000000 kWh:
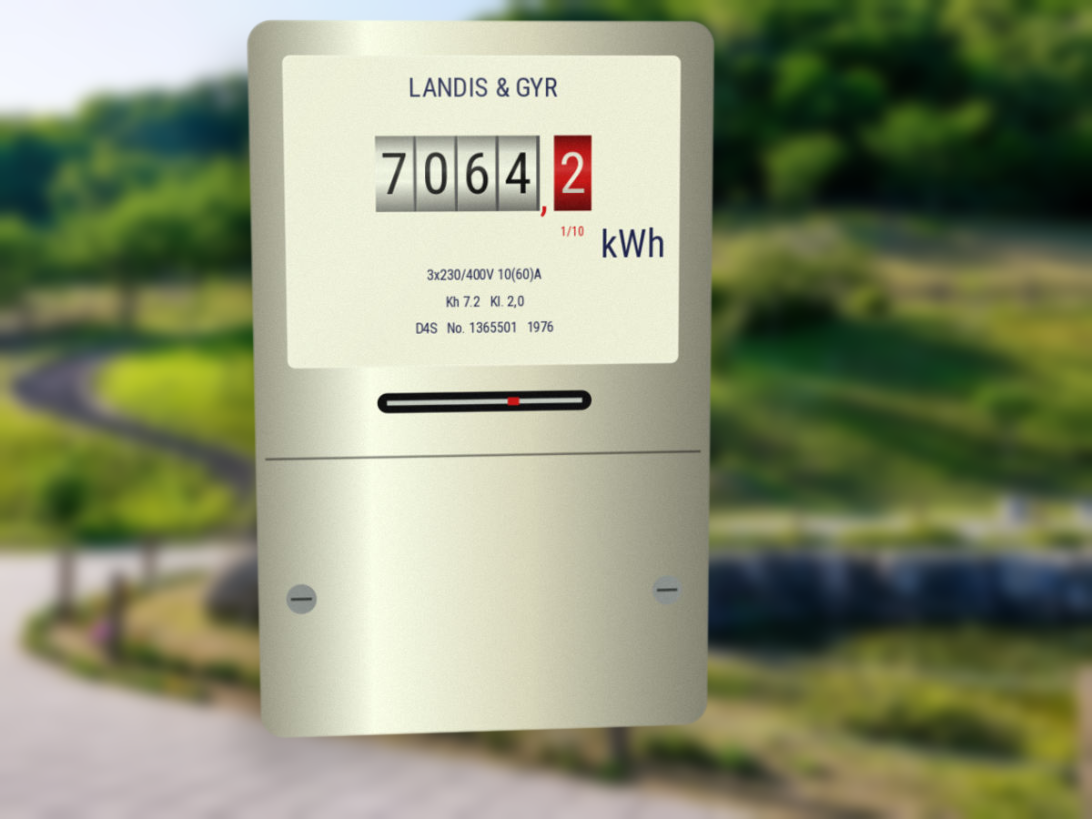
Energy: 7064.2 kWh
